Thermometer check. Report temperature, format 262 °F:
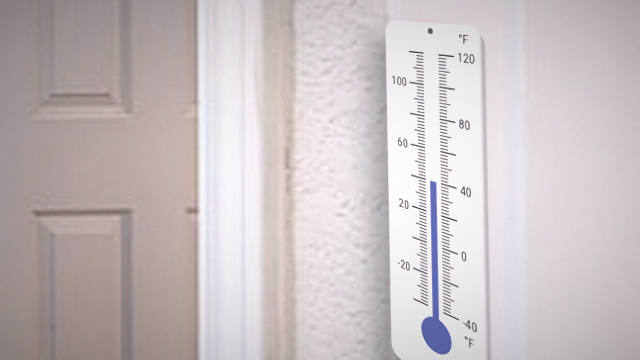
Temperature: 40 °F
